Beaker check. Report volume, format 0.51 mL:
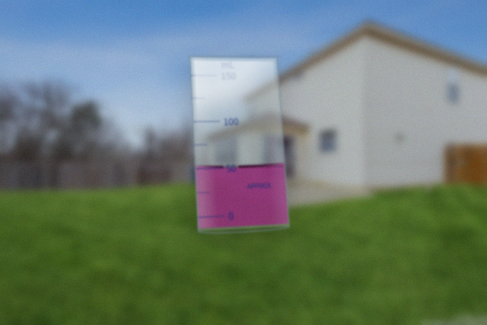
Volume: 50 mL
